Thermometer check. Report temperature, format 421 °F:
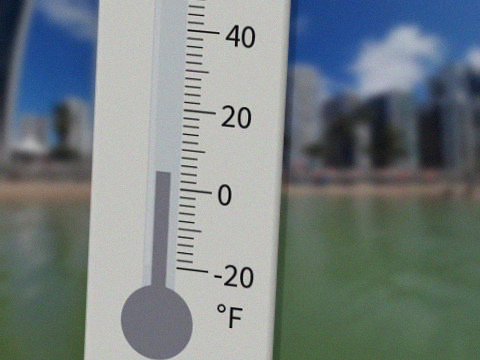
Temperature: 4 °F
